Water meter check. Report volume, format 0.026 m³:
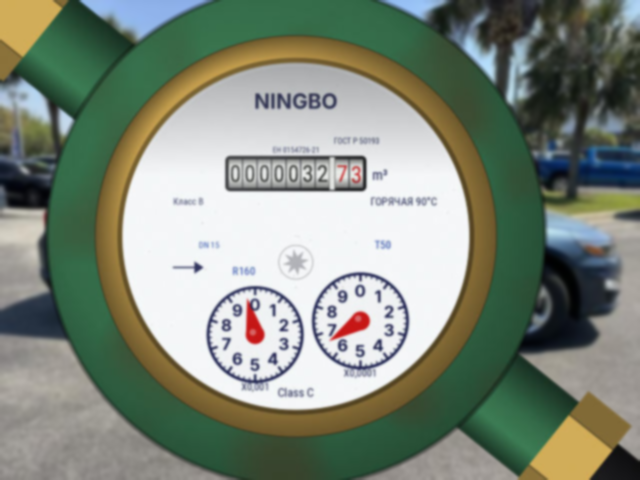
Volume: 32.7296 m³
